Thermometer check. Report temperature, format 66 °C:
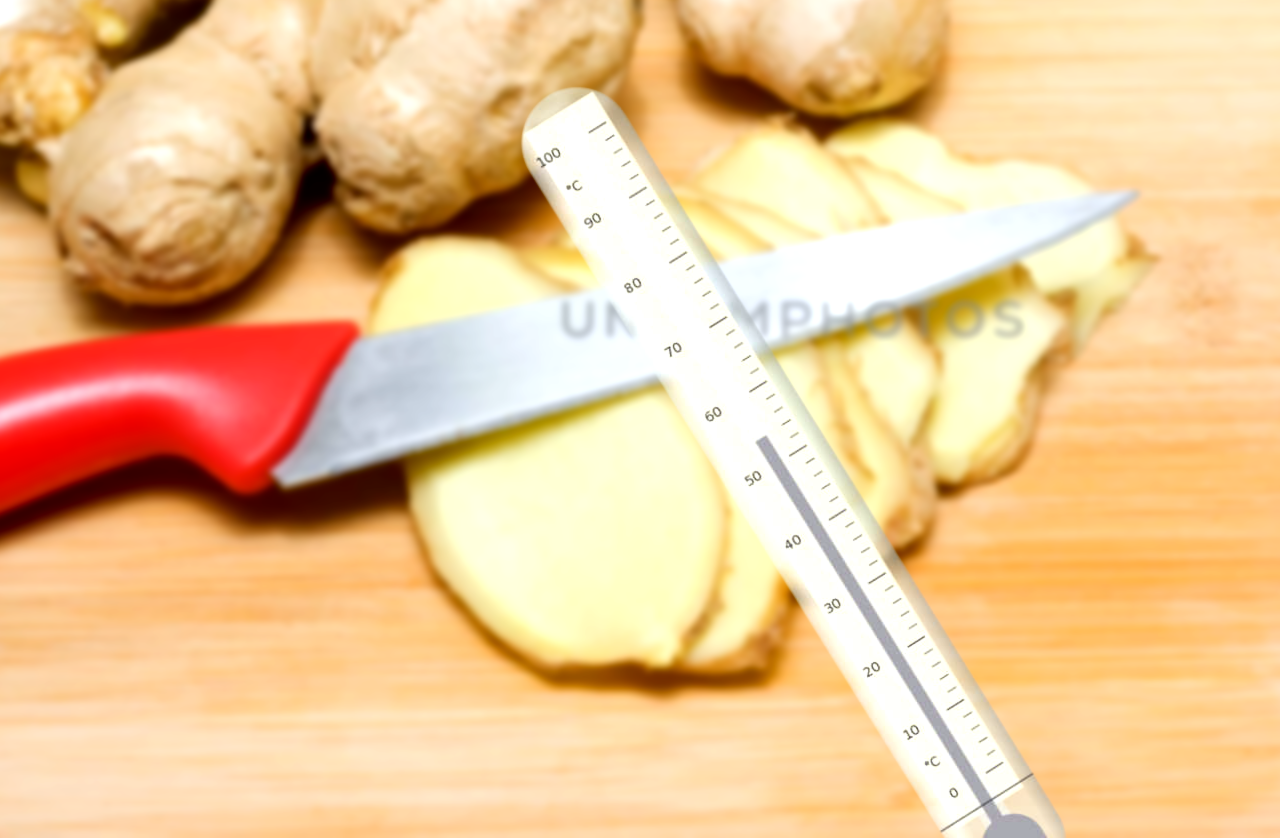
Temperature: 54 °C
